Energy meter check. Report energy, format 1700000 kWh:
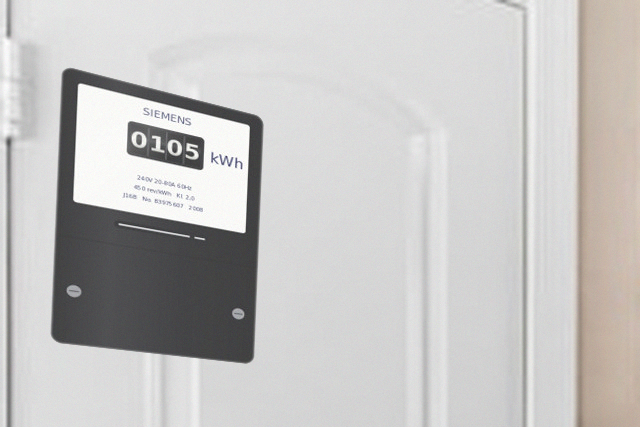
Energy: 105 kWh
